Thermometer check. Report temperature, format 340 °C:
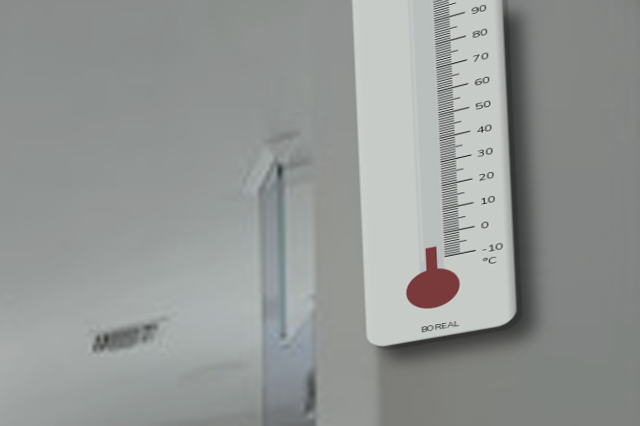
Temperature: -5 °C
